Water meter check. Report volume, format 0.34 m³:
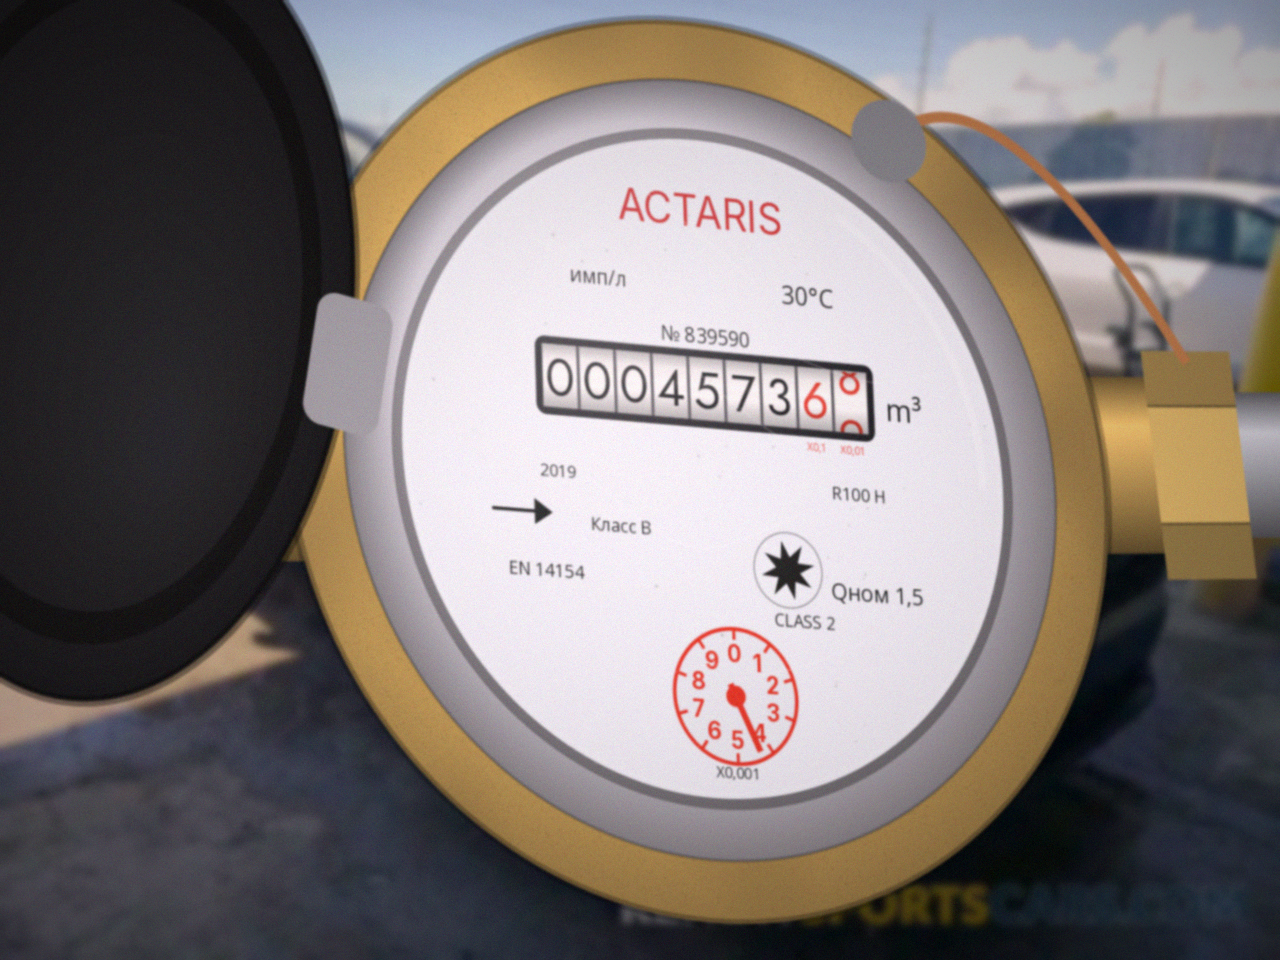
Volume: 4573.684 m³
